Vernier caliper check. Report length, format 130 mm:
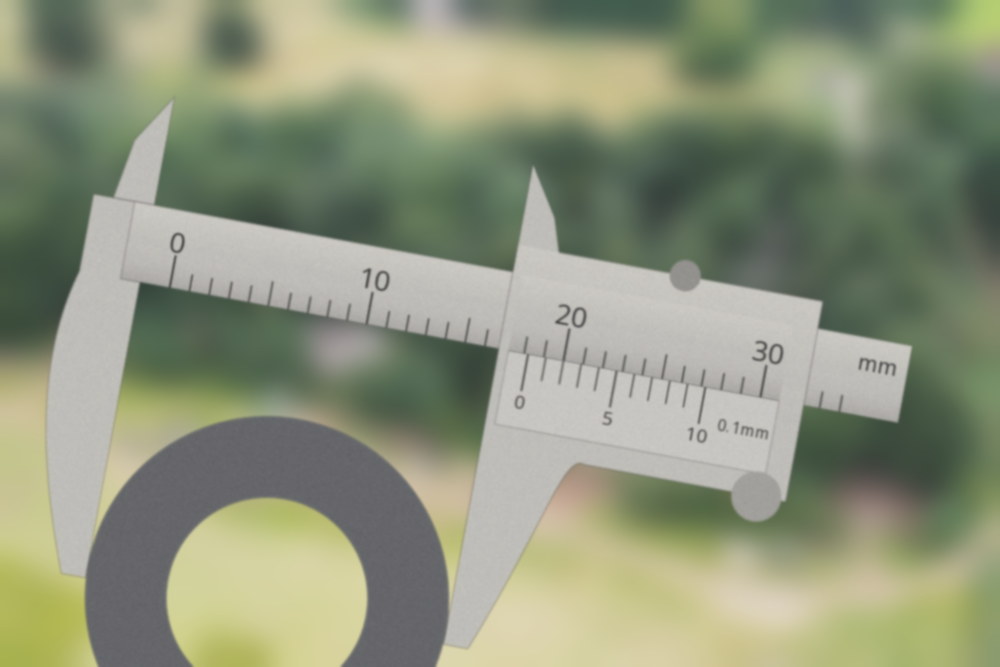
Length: 18.2 mm
